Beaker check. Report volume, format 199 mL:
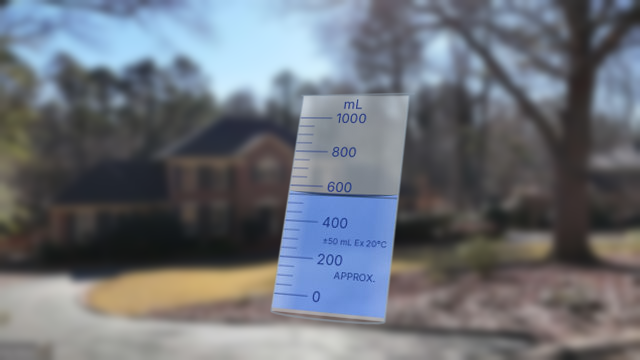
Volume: 550 mL
